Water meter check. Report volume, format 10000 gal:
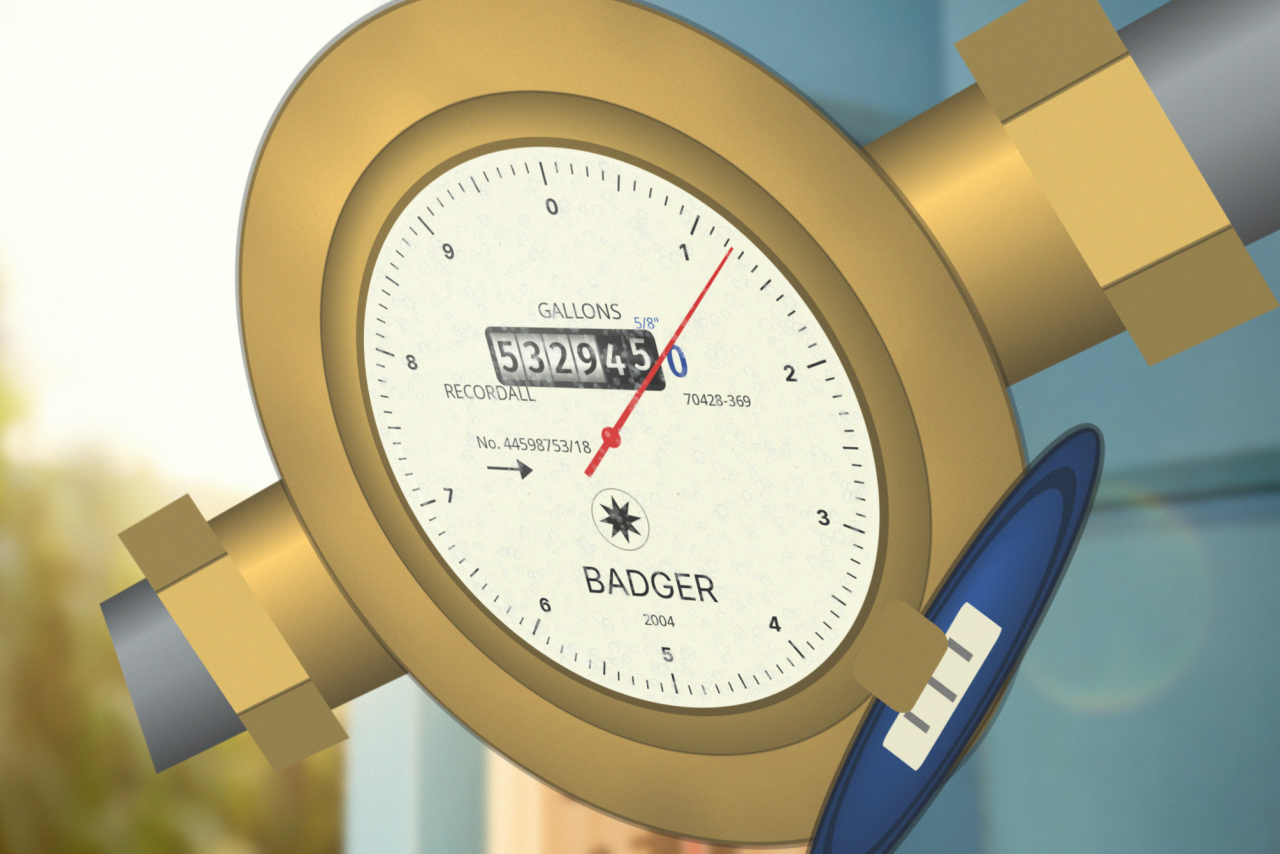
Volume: 5329451.2 gal
